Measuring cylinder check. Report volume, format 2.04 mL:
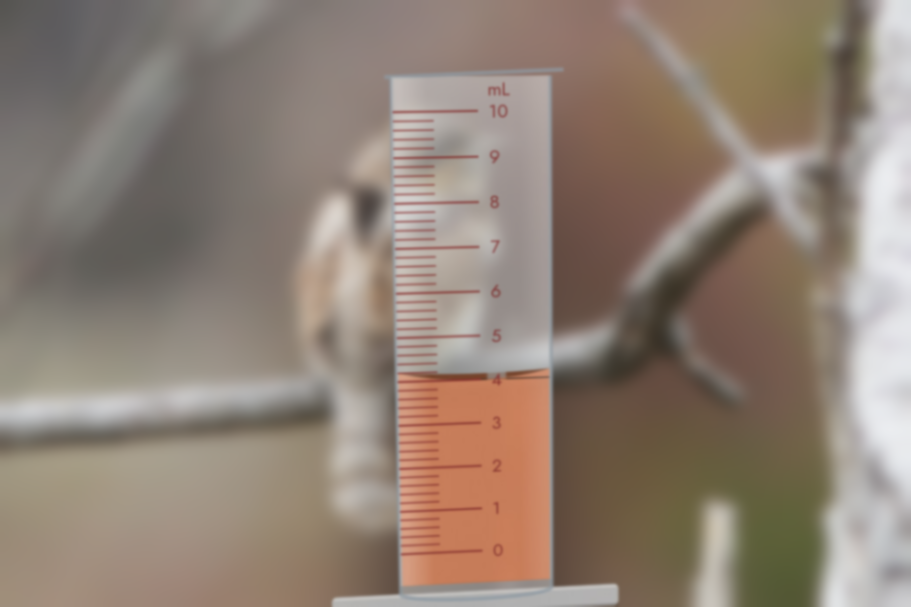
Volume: 4 mL
